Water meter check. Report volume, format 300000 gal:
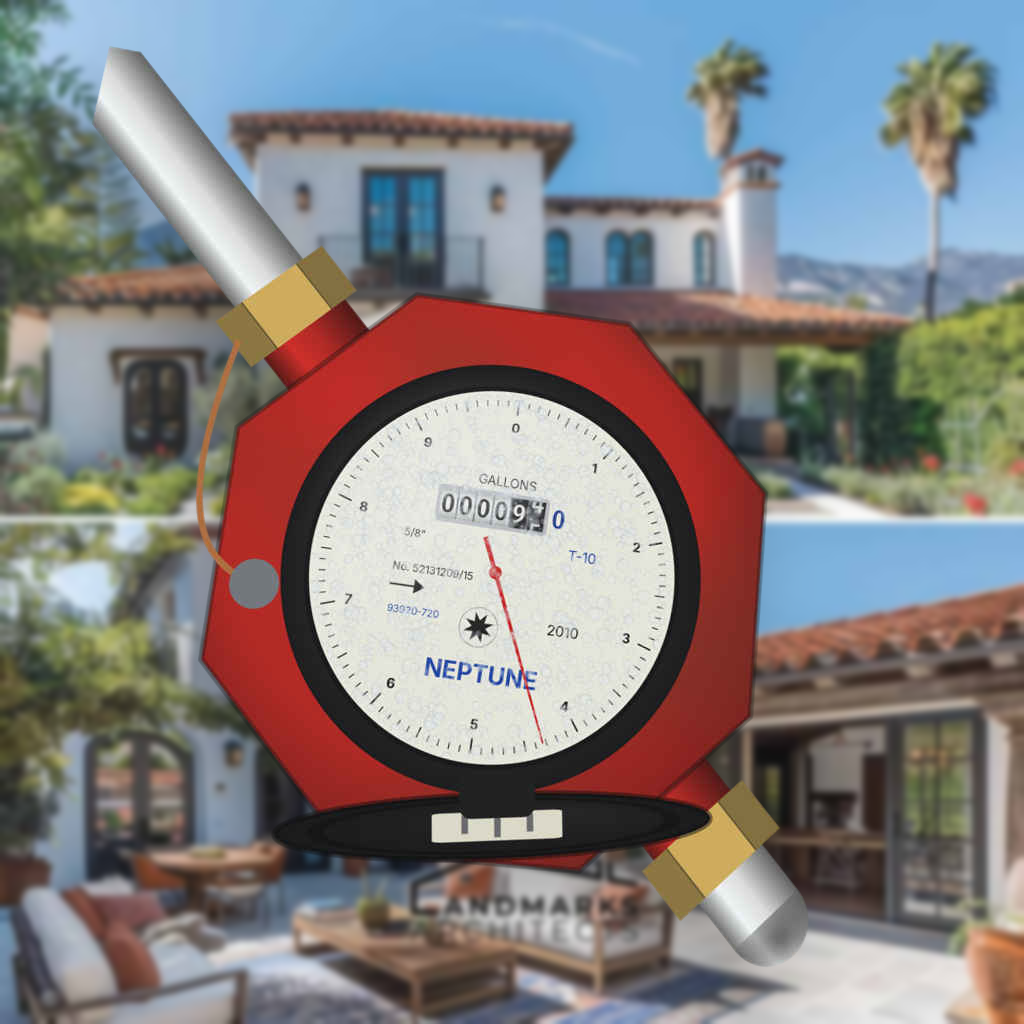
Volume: 944.3 gal
